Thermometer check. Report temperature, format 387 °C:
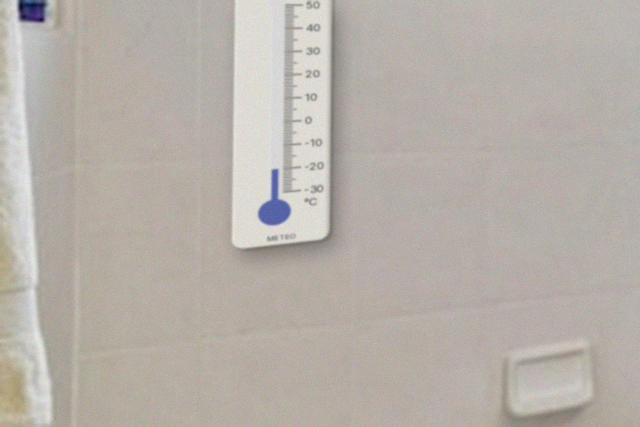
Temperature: -20 °C
